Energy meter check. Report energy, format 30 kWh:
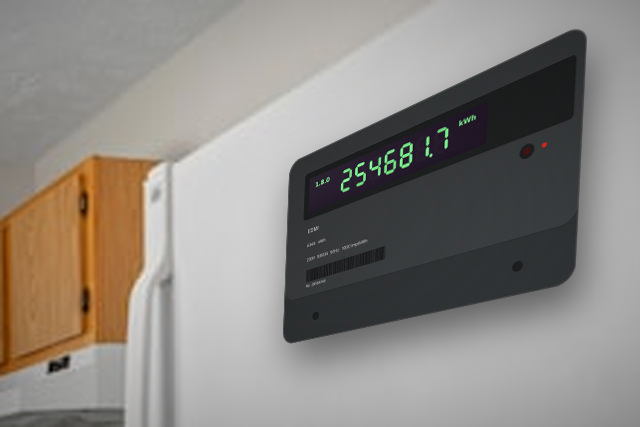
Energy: 254681.7 kWh
